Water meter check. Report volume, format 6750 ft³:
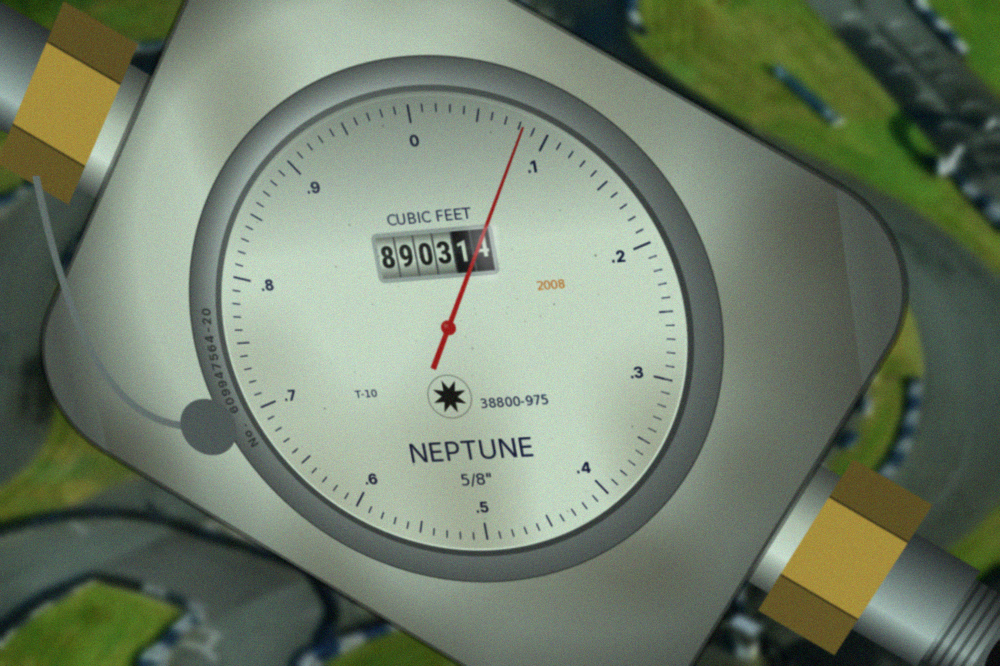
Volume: 890314.08 ft³
